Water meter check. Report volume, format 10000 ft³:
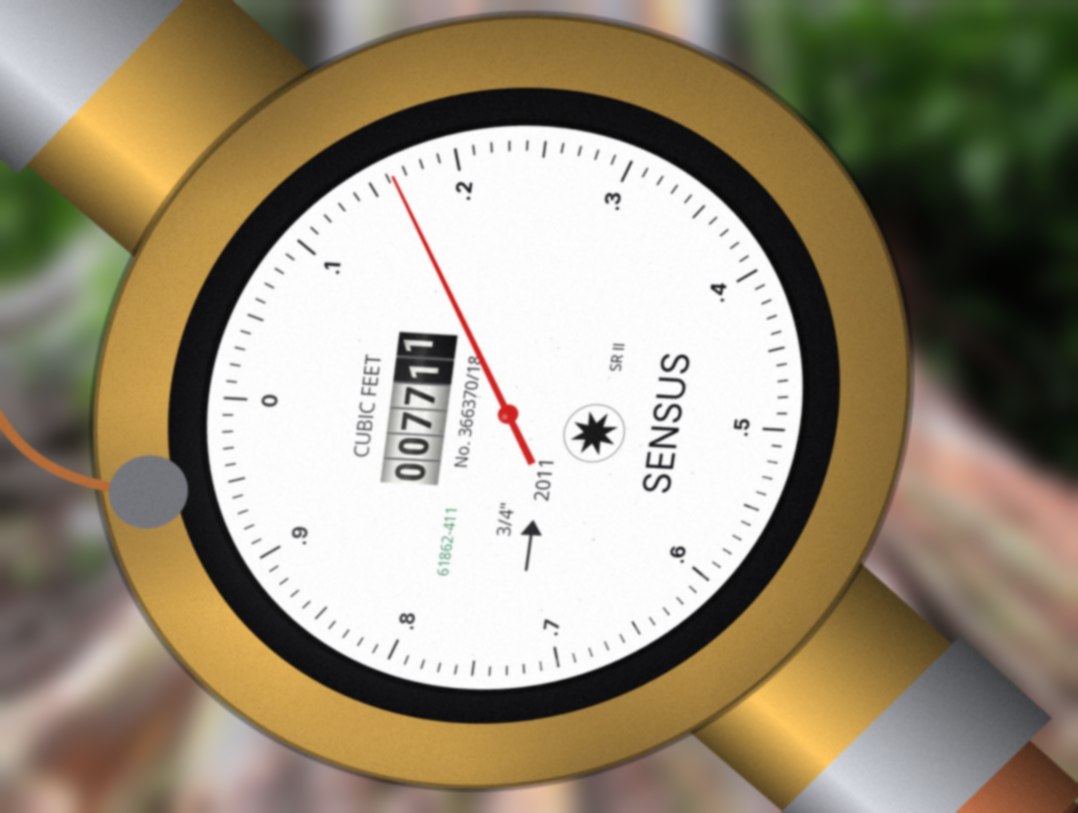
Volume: 7711.16 ft³
